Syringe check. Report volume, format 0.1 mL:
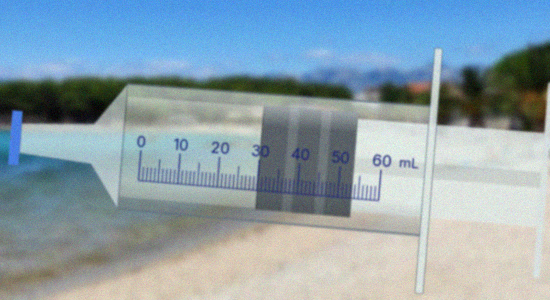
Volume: 30 mL
